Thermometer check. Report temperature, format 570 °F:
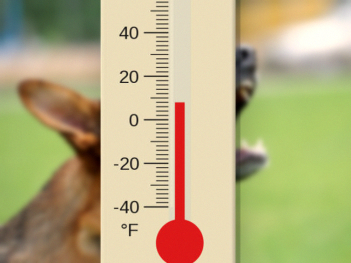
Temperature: 8 °F
